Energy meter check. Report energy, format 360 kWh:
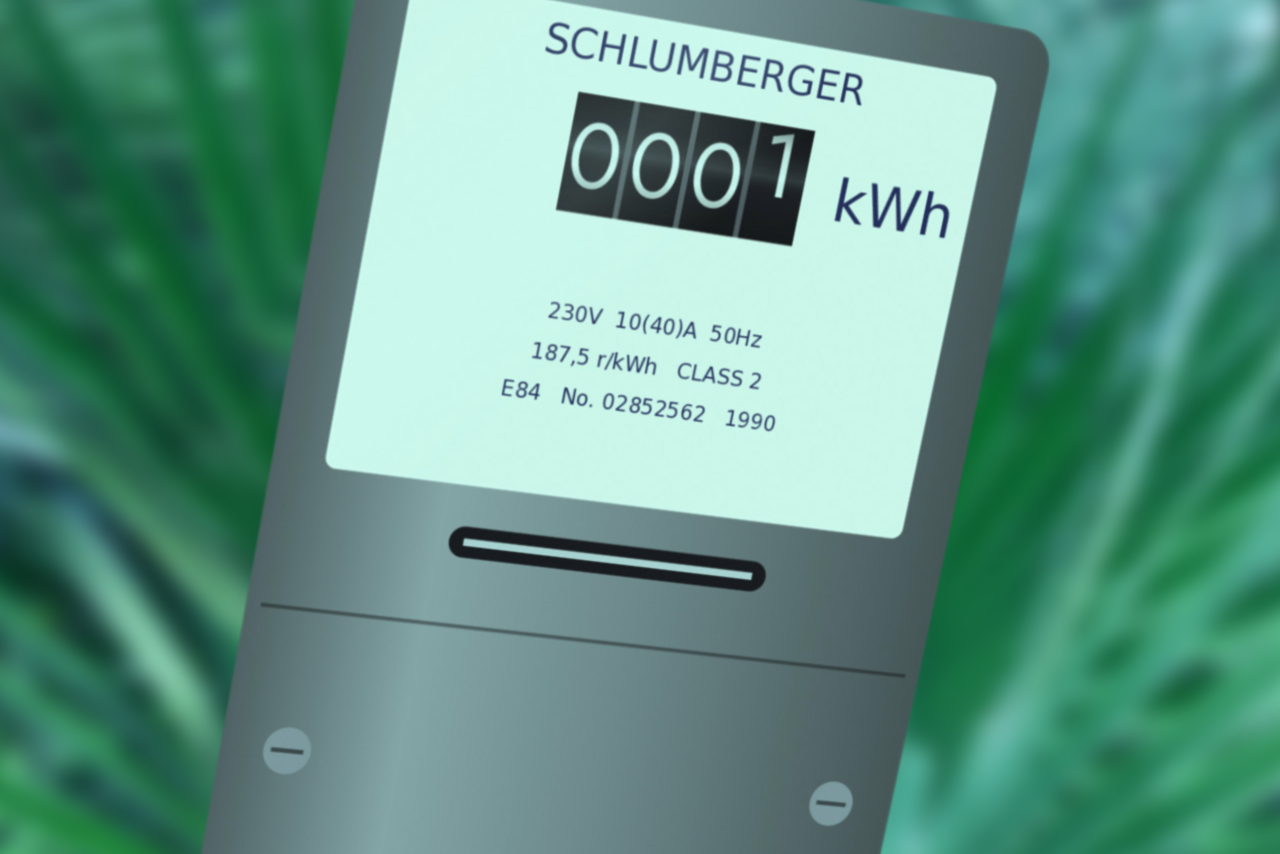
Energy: 1 kWh
